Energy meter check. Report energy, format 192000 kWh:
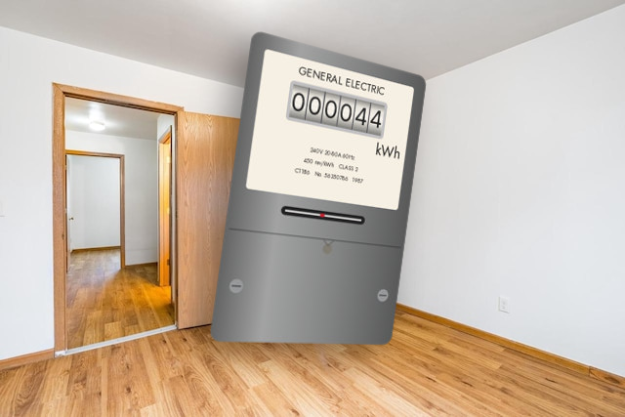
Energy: 44 kWh
